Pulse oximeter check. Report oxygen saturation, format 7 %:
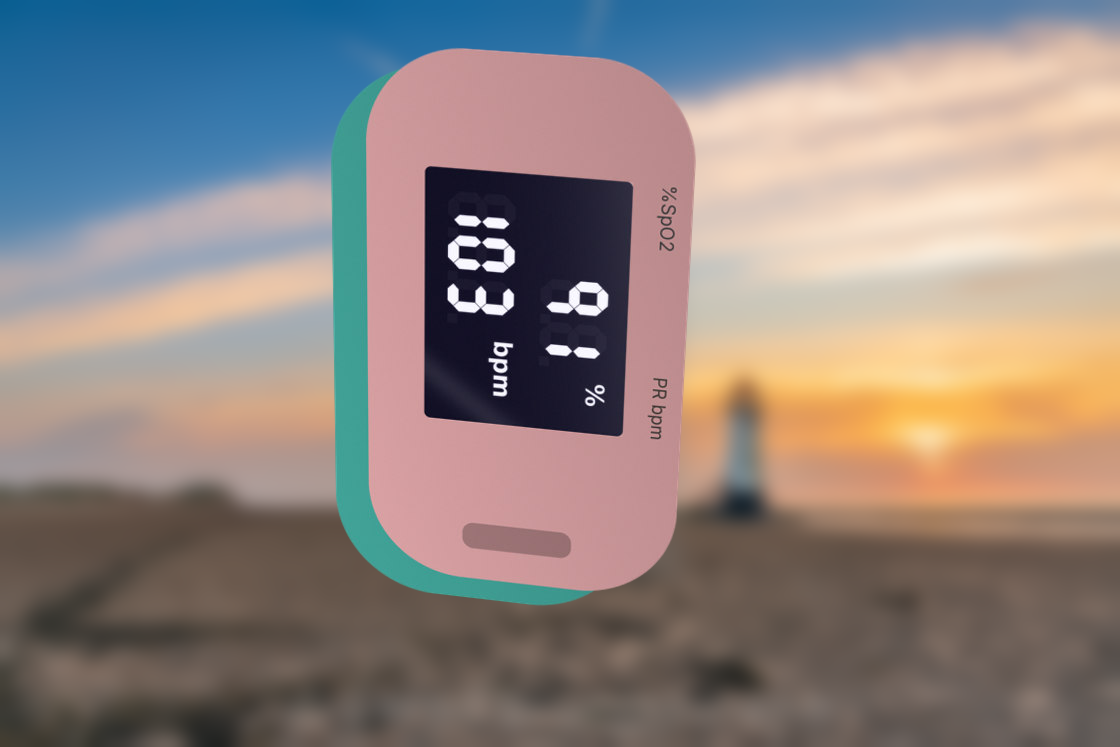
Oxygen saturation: 91 %
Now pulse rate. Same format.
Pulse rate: 103 bpm
